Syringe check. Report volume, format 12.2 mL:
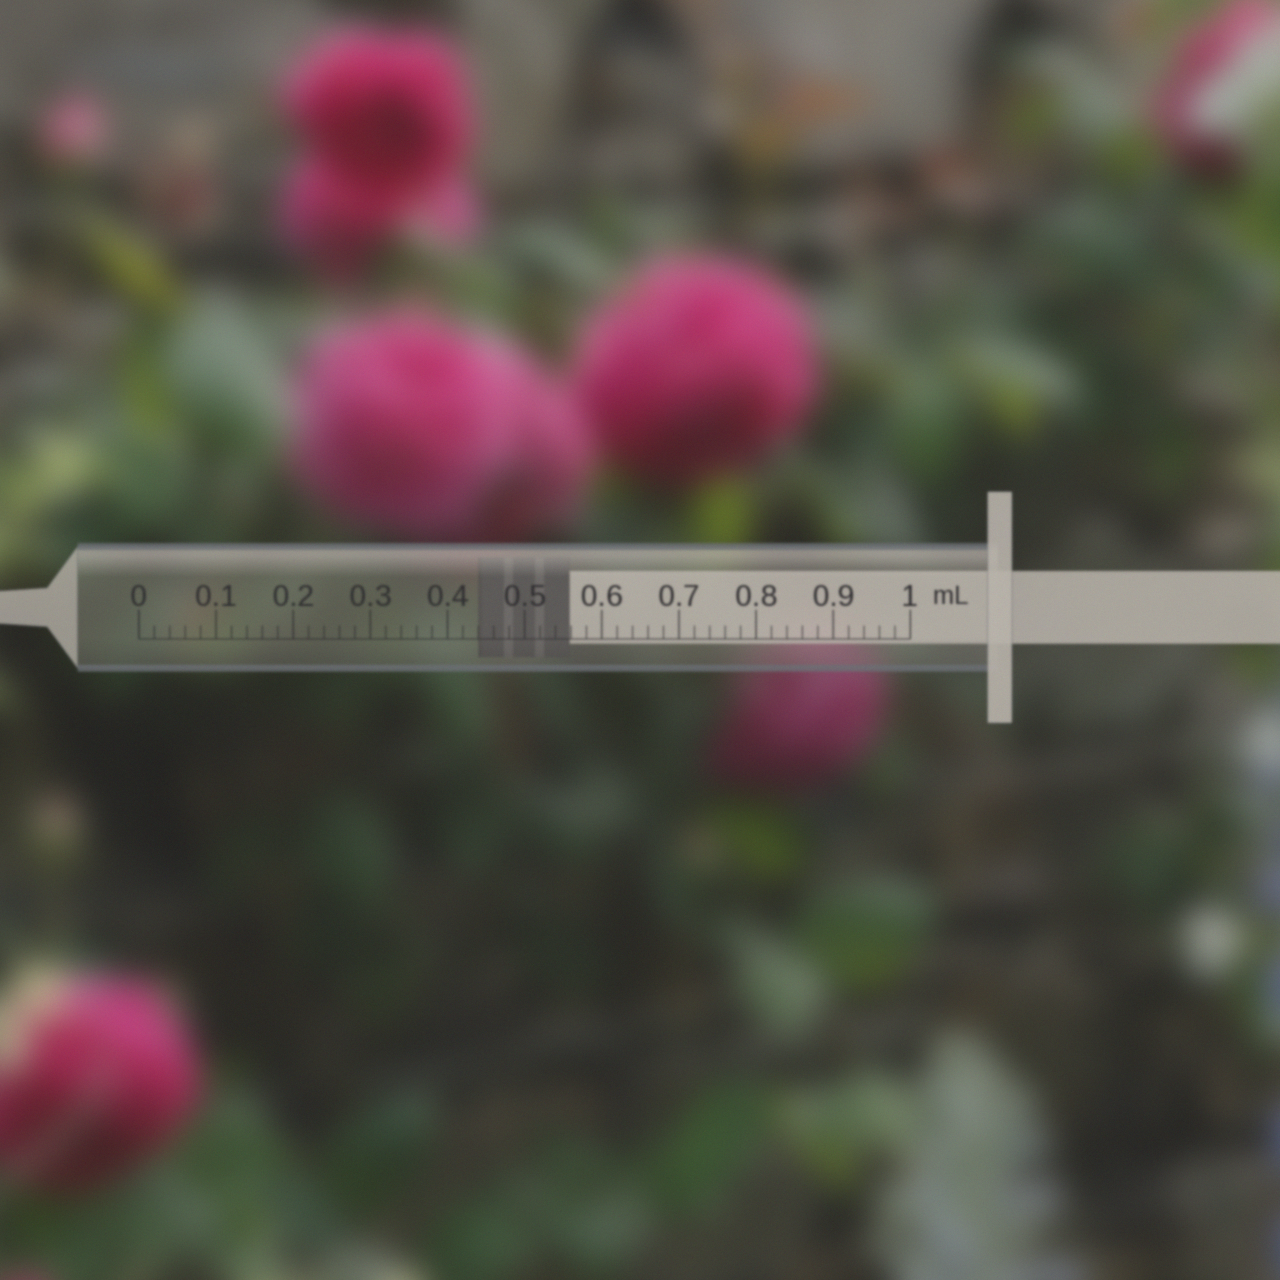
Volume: 0.44 mL
